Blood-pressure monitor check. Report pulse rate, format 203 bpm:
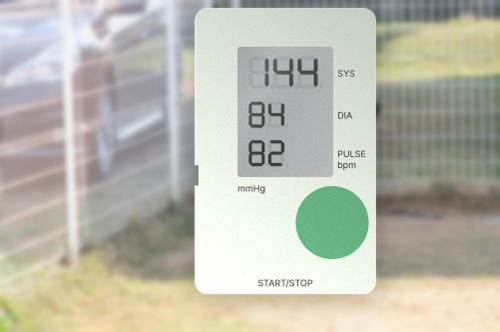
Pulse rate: 82 bpm
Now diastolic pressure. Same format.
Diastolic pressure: 84 mmHg
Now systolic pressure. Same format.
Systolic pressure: 144 mmHg
